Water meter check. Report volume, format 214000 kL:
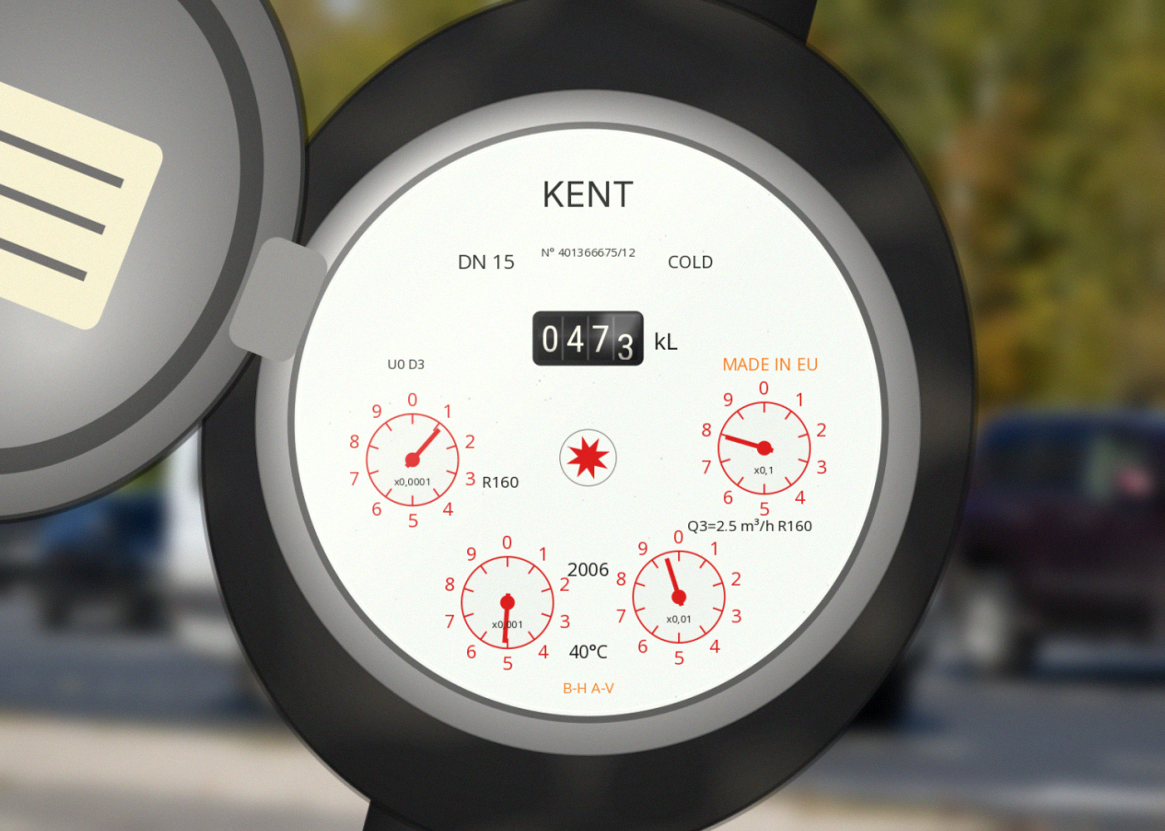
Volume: 472.7951 kL
